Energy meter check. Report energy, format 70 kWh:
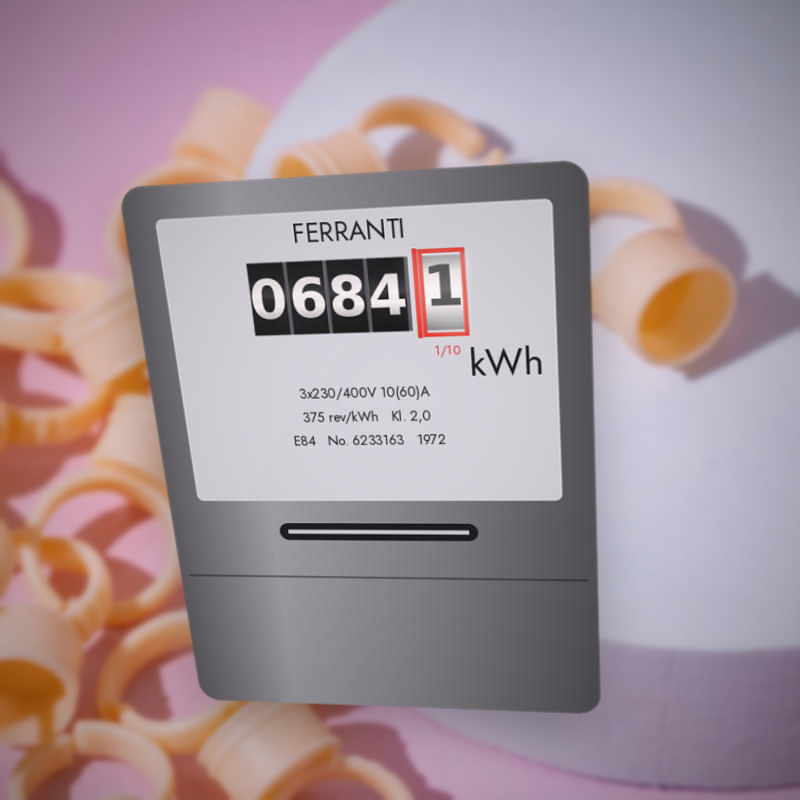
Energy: 684.1 kWh
